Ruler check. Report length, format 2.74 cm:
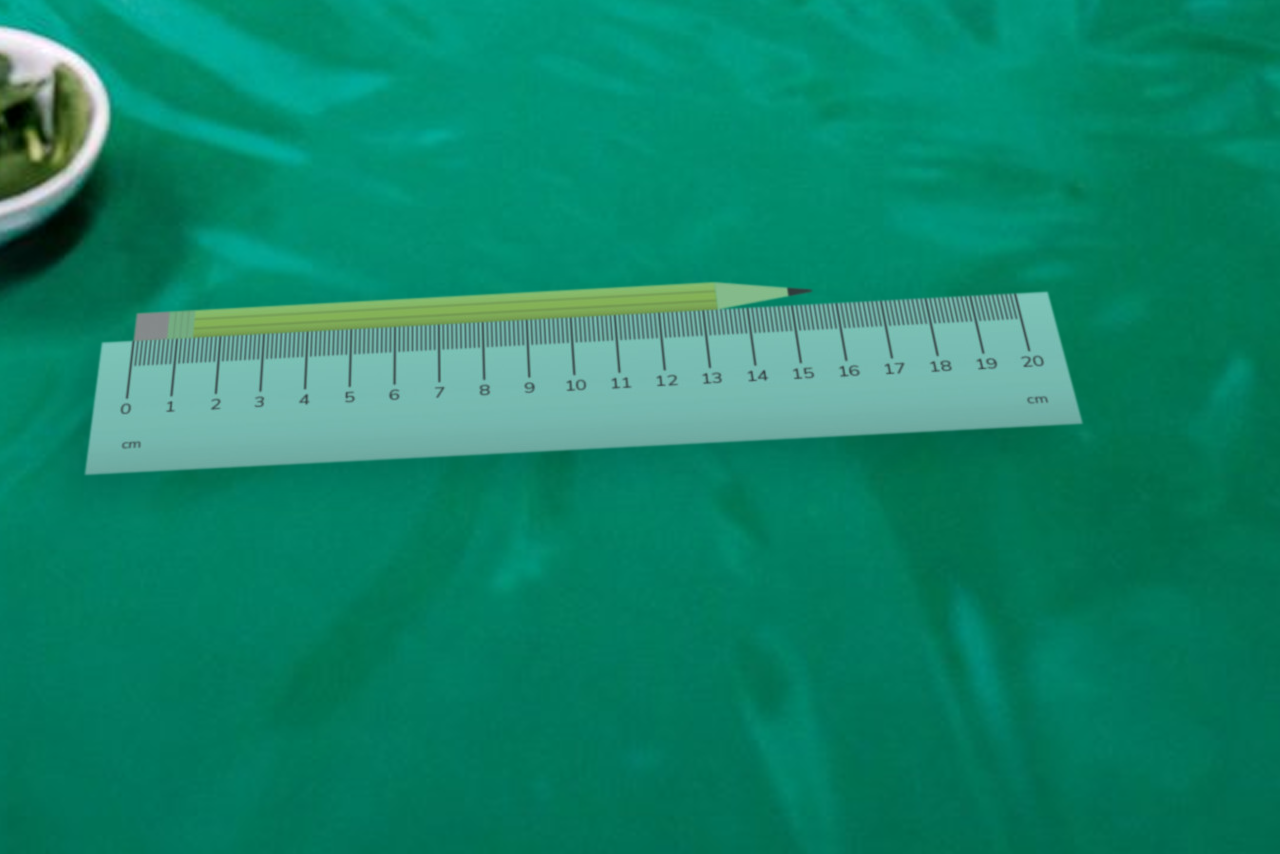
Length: 15.5 cm
